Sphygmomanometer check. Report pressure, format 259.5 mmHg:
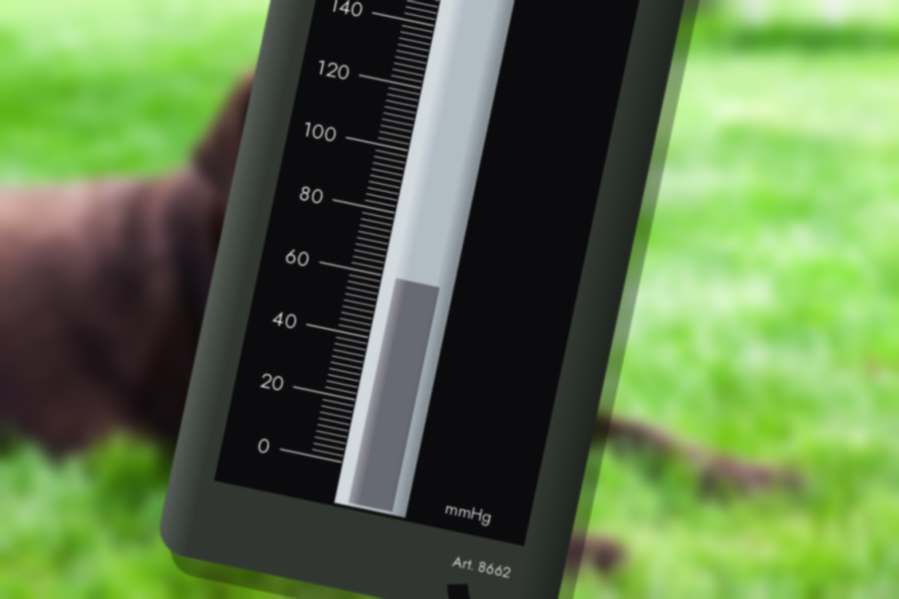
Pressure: 60 mmHg
